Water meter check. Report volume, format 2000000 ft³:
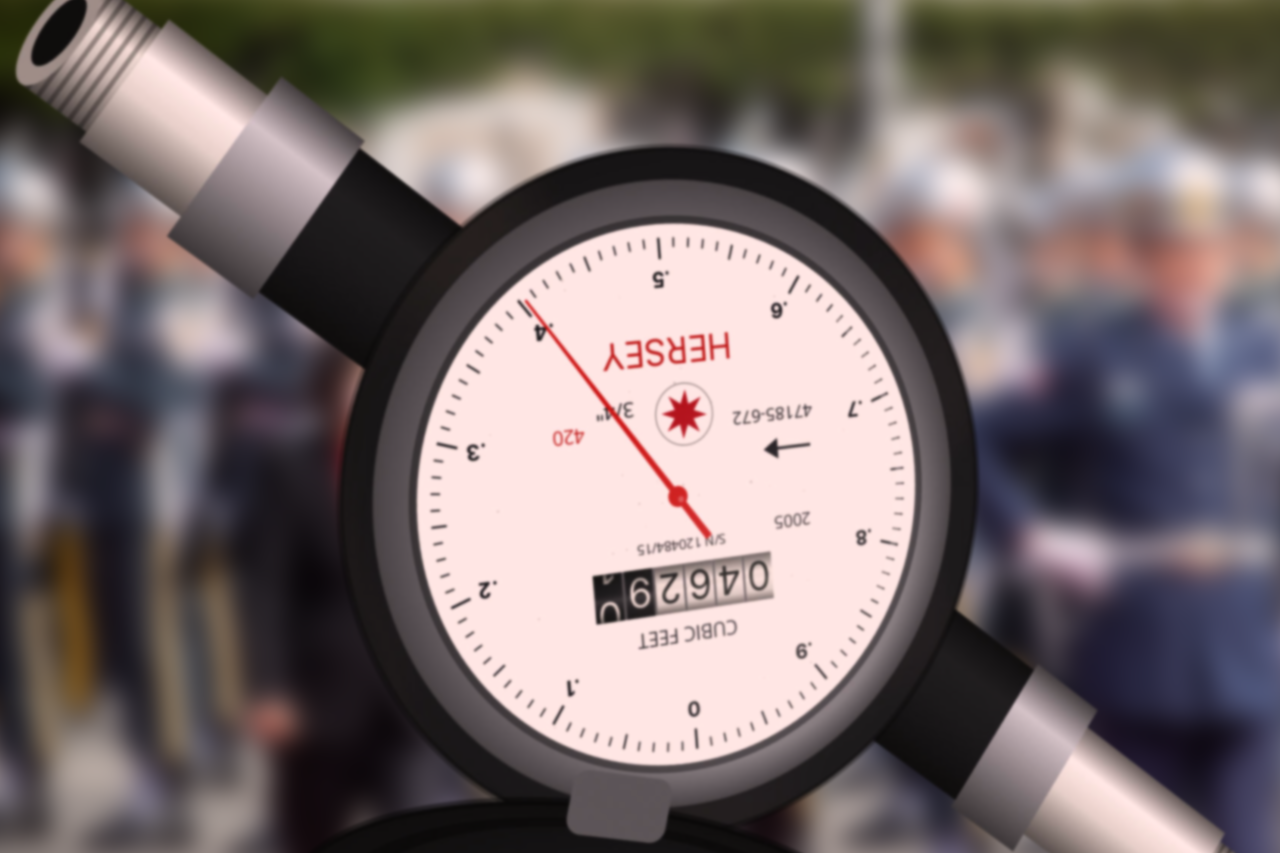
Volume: 46290.40 ft³
